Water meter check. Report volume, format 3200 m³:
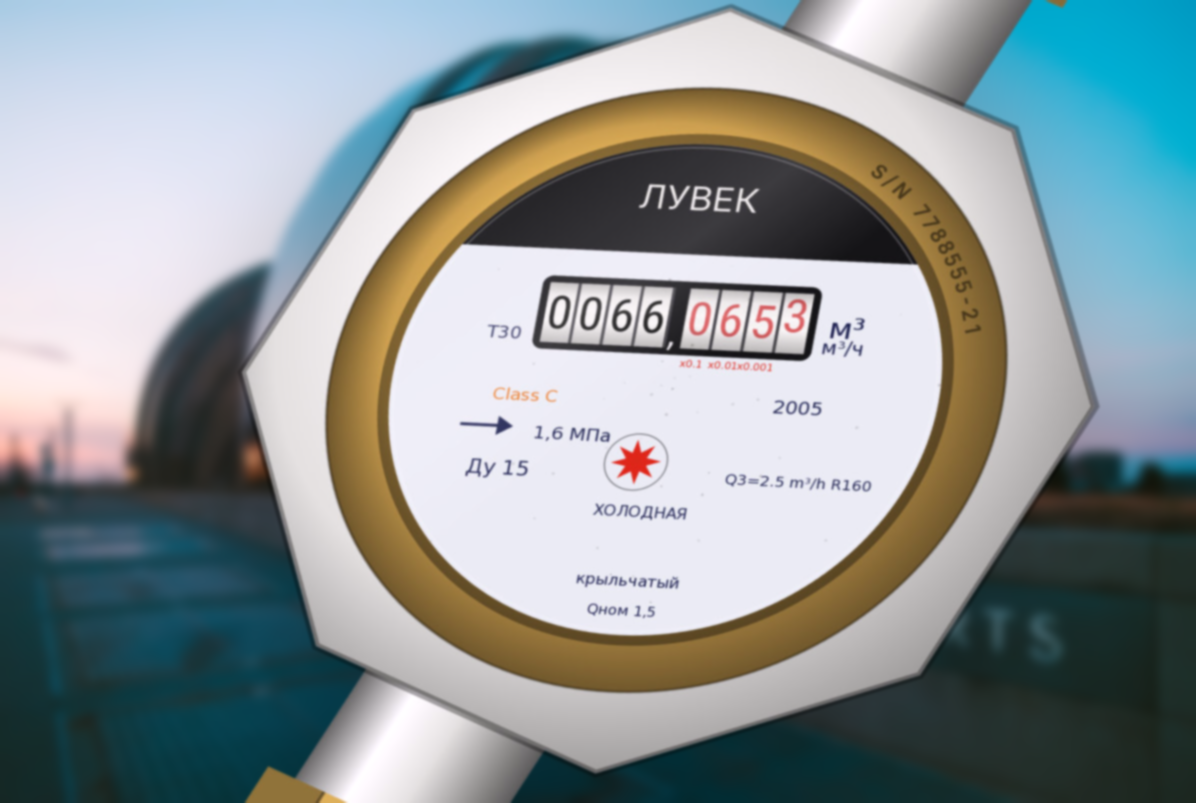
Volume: 66.0653 m³
